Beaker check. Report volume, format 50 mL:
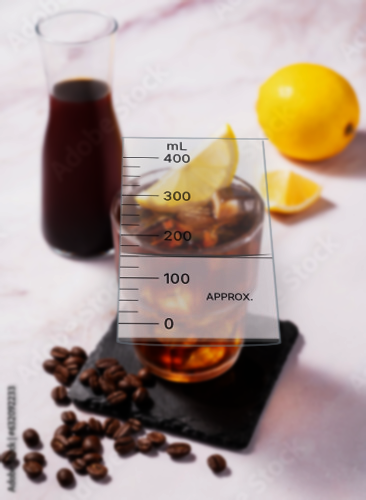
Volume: 150 mL
